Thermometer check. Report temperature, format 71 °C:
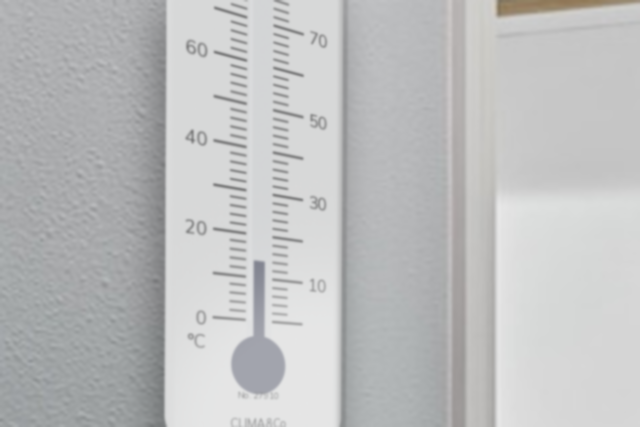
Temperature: 14 °C
